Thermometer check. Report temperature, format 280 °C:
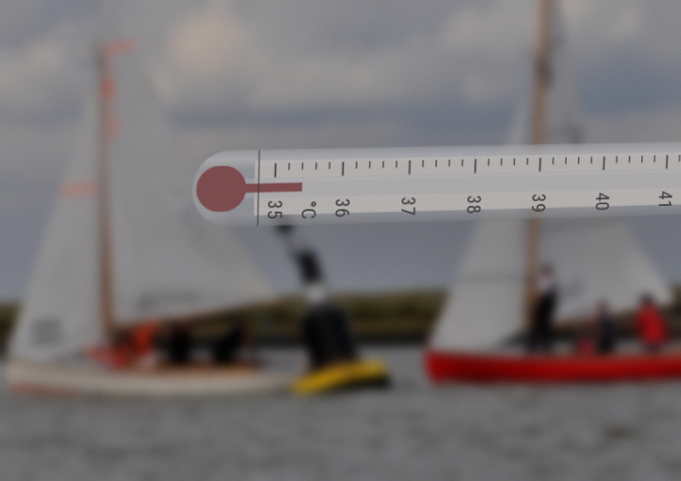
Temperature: 35.4 °C
